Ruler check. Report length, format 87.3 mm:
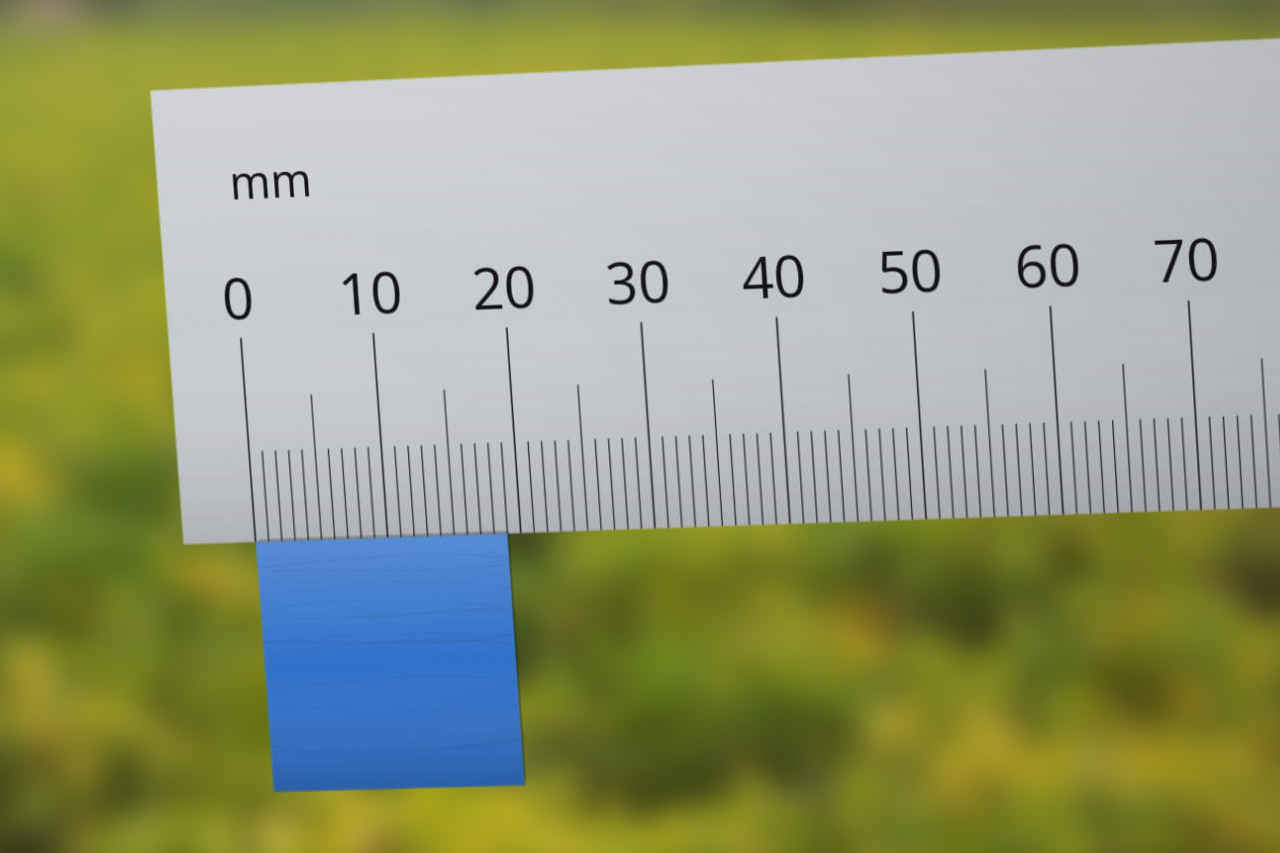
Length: 19 mm
